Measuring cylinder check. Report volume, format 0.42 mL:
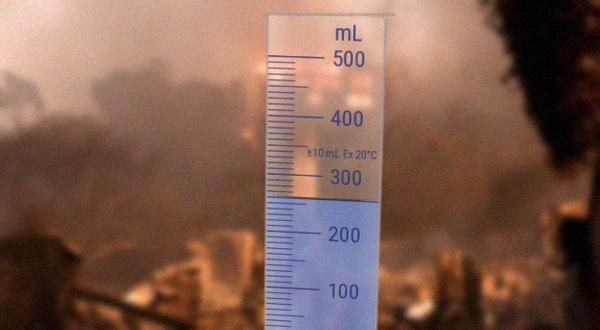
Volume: 260 mL
